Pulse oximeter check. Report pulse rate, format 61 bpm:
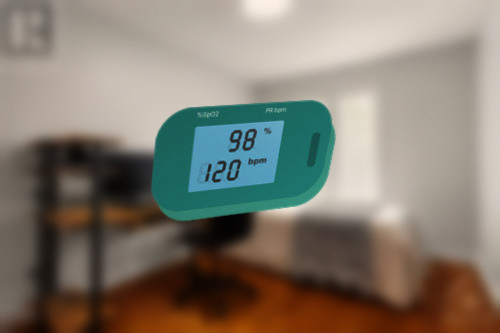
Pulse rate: 120 bpm
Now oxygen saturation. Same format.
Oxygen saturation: 98 %
